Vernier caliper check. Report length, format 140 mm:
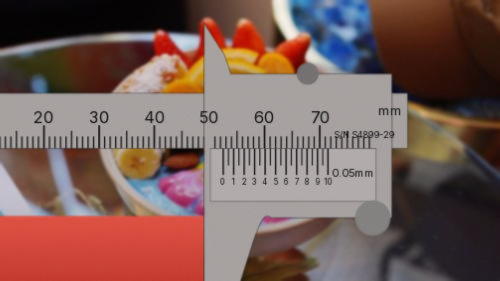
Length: 52.5 mm
